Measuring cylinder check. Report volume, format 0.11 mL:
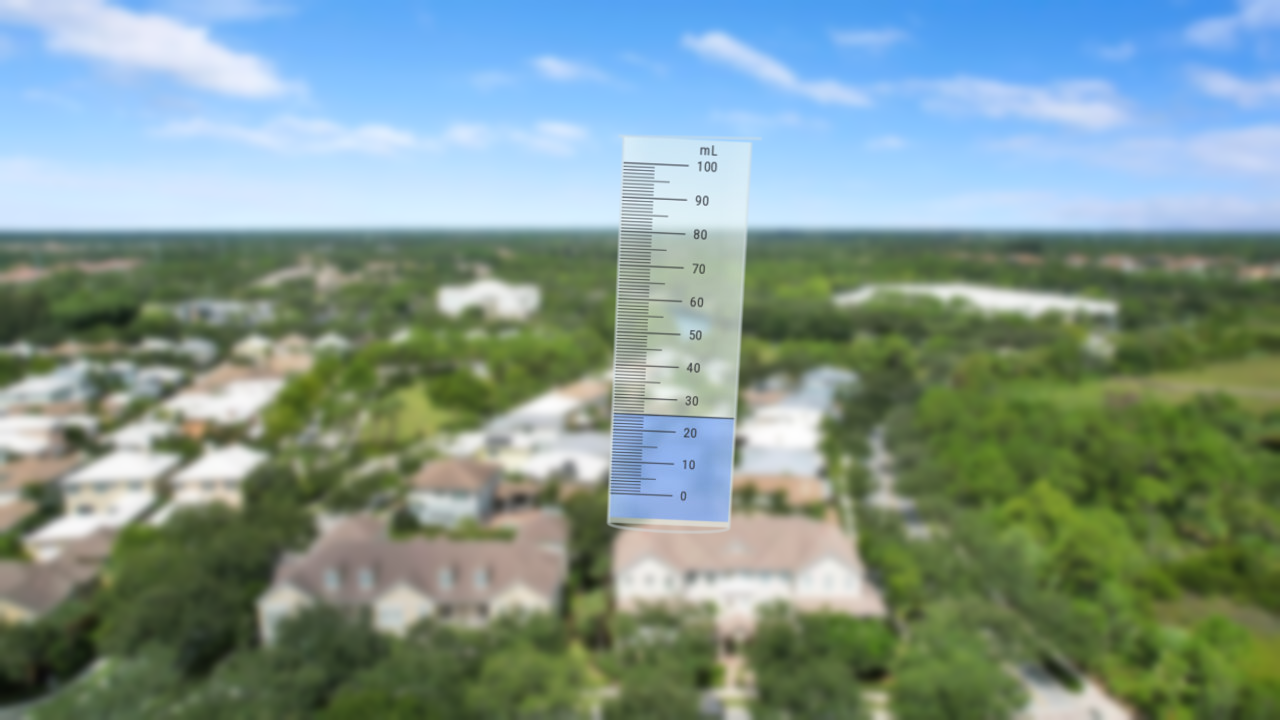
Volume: 25 mL
